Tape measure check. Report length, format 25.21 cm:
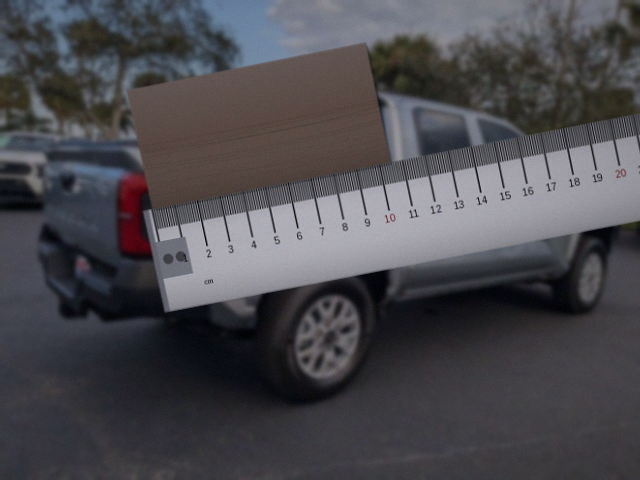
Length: 10.5 cm
